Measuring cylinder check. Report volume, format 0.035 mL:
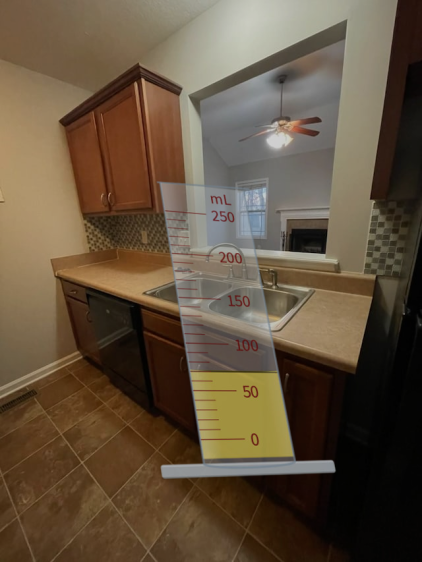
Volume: 70 mL
